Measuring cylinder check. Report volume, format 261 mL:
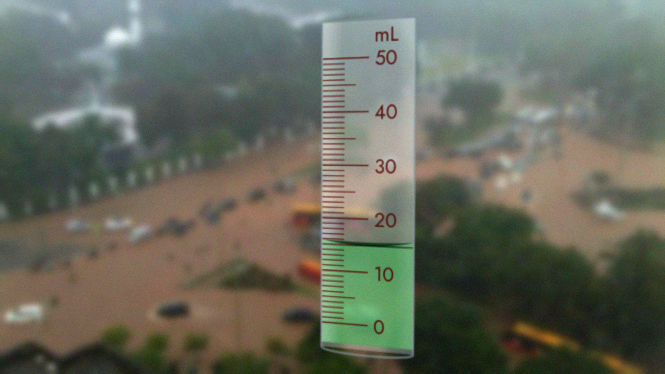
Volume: 15 mL
